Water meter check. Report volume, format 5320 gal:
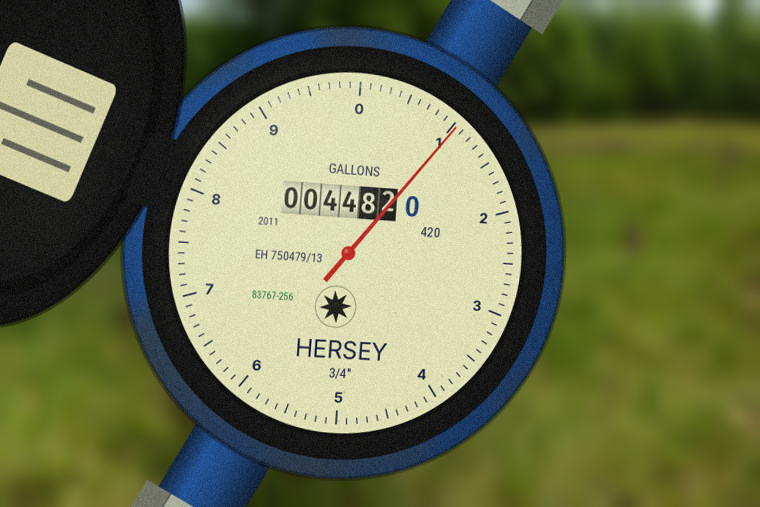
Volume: 44821.0 gal
